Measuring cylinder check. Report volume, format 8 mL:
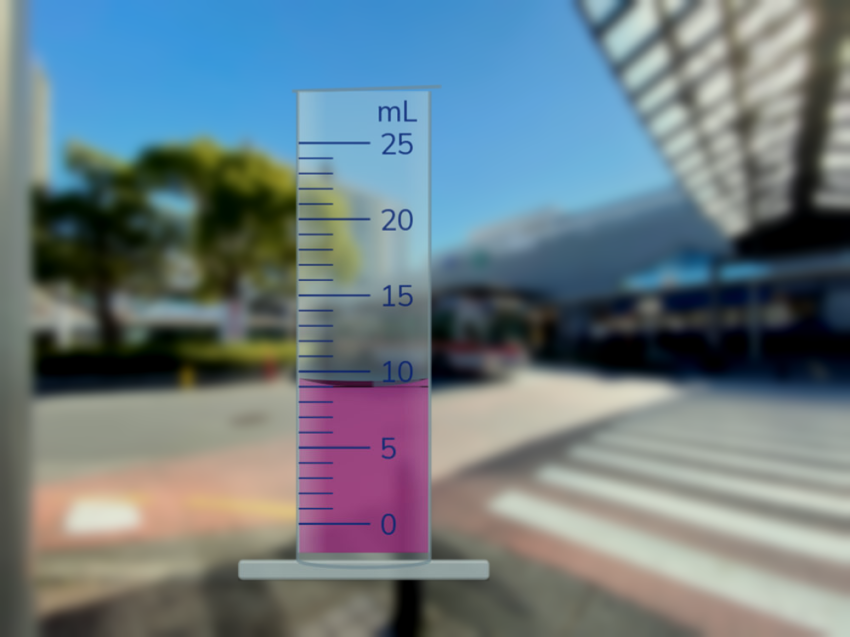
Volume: 9 mL
